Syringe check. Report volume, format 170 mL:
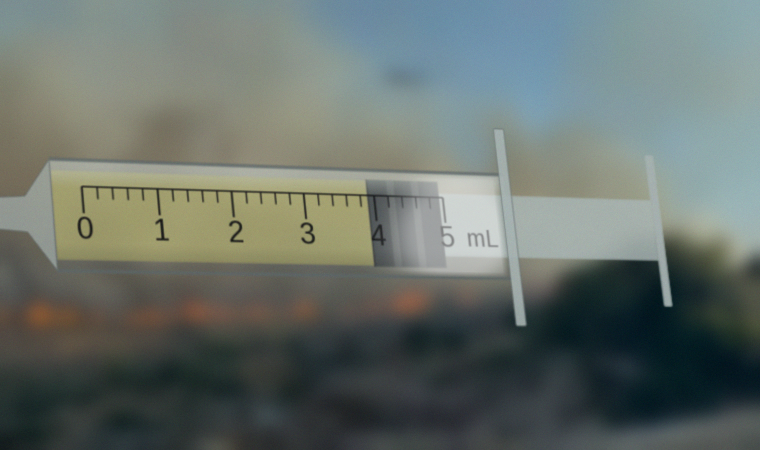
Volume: 3.9 mL
